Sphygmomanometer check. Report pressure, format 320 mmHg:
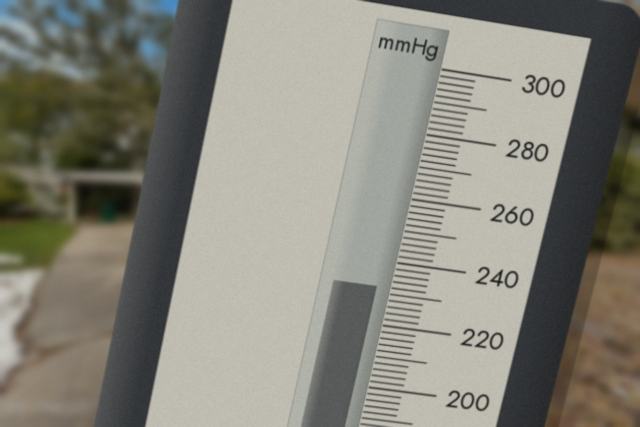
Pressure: 232 mmHg
